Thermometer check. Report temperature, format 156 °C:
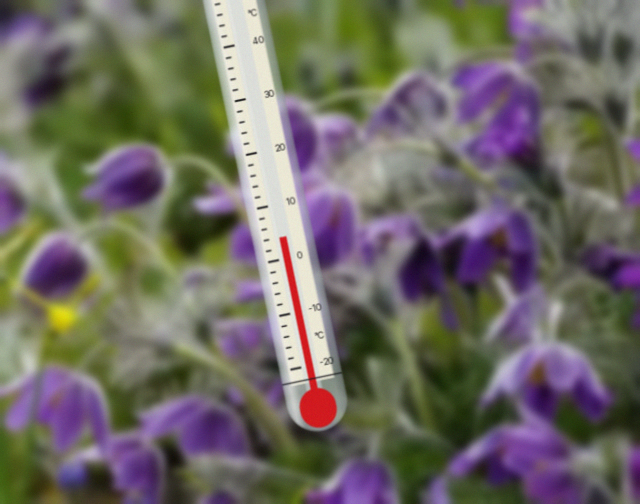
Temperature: 4 °C
